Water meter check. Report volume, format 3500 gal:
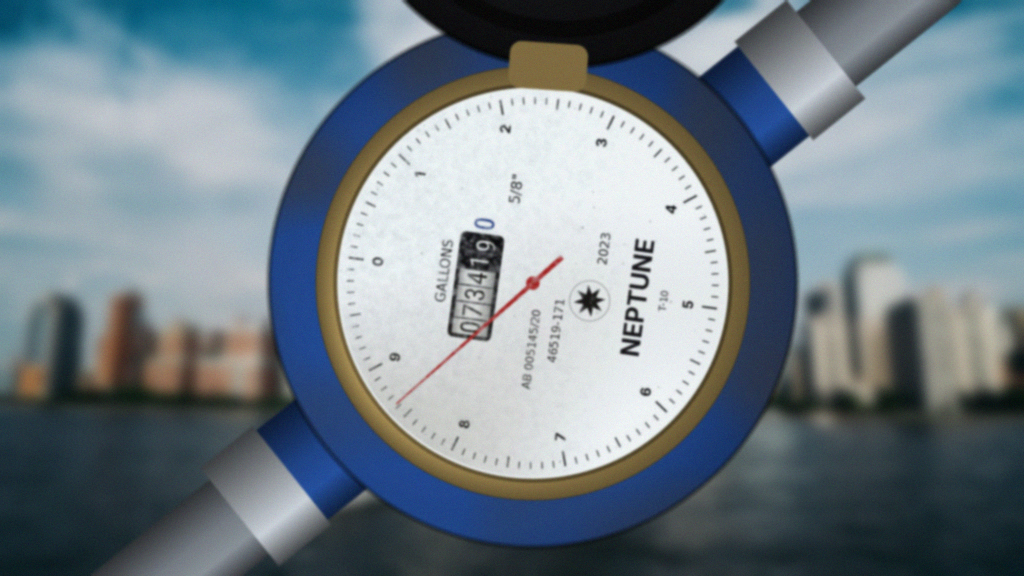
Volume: 734188.6 gal
